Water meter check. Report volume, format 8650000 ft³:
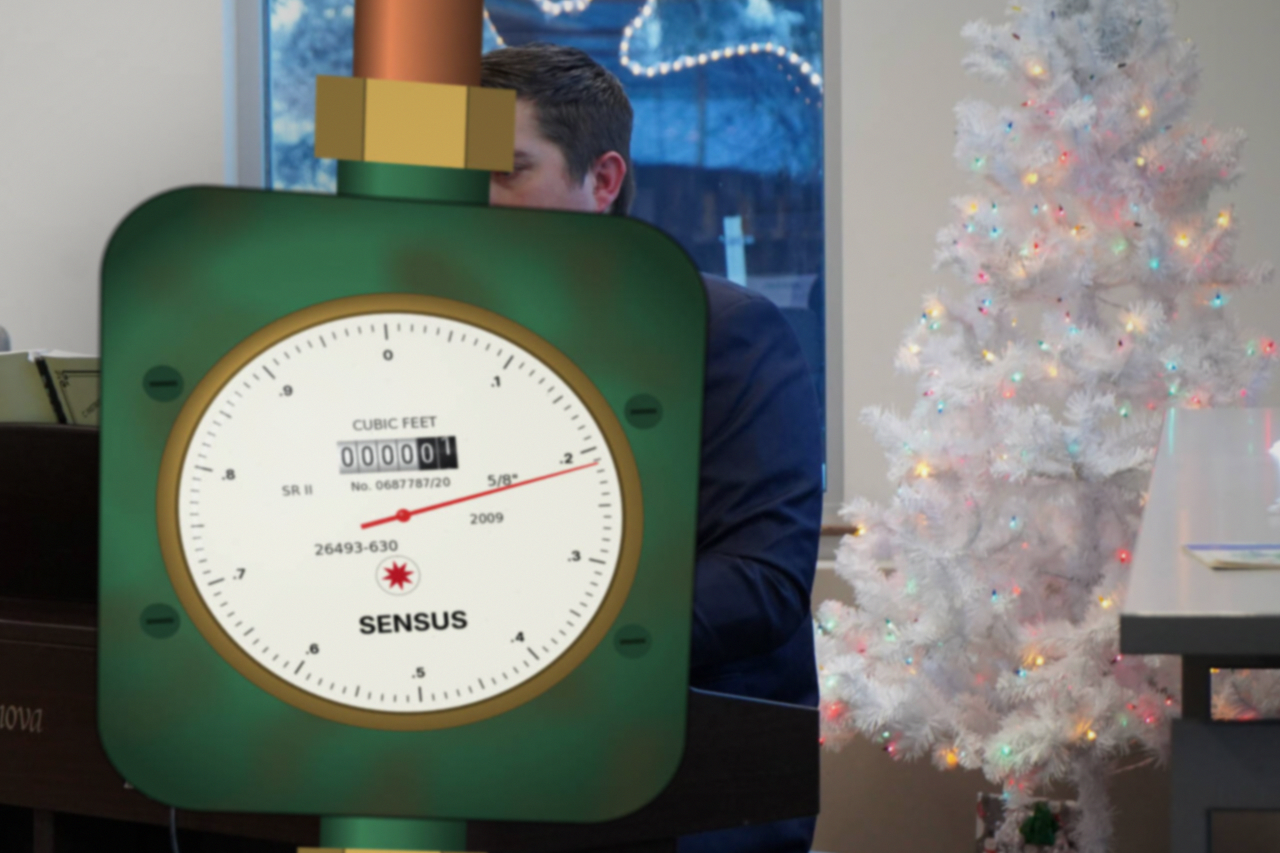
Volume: 1.21 ft³
